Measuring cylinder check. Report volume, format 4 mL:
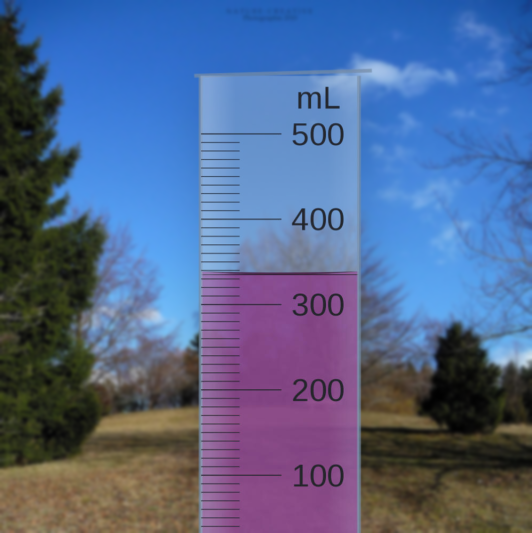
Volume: 335 mL
